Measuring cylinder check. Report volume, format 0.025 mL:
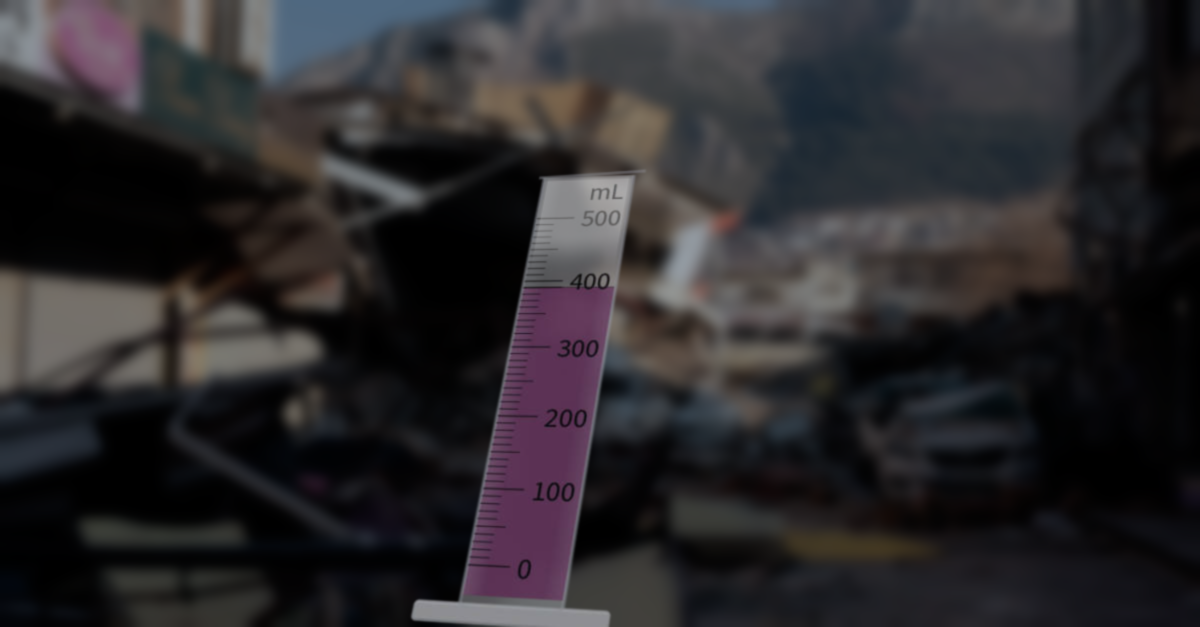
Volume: 390 mL
